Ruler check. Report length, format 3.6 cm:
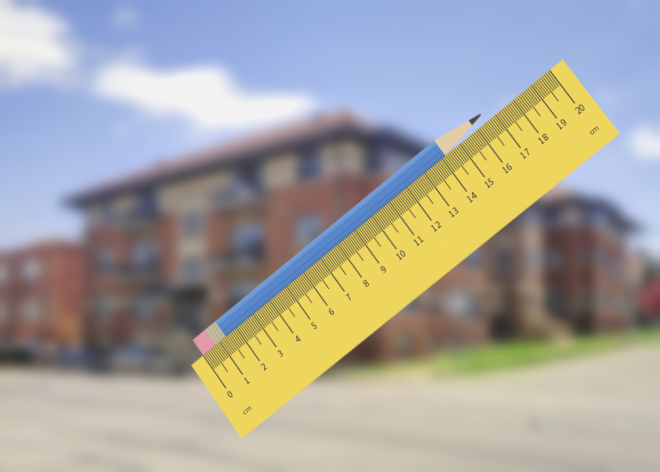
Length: 16.5 cm
